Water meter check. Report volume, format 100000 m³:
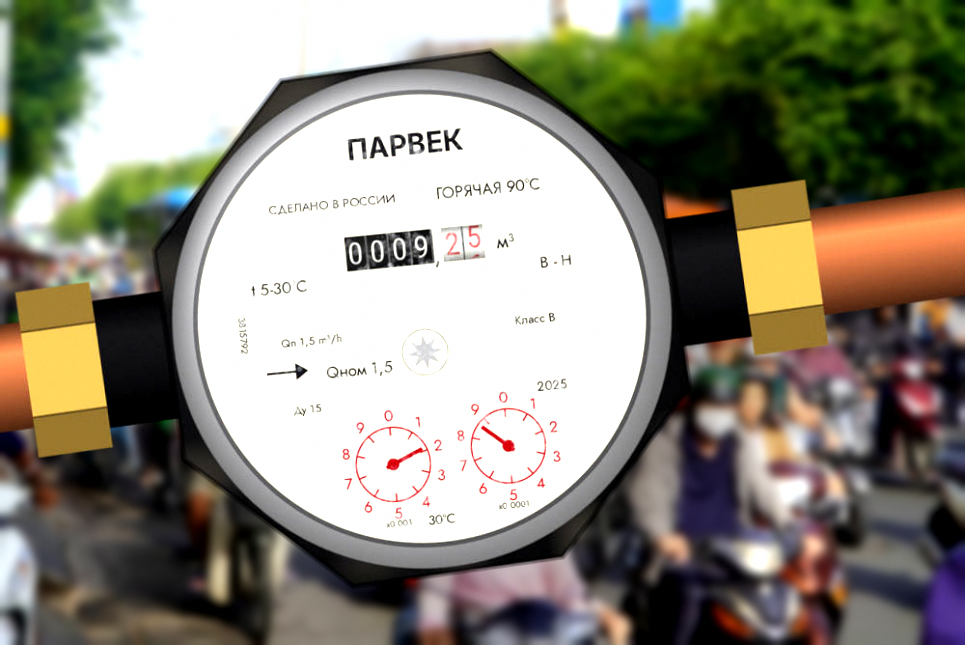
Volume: 9.2518 m³
